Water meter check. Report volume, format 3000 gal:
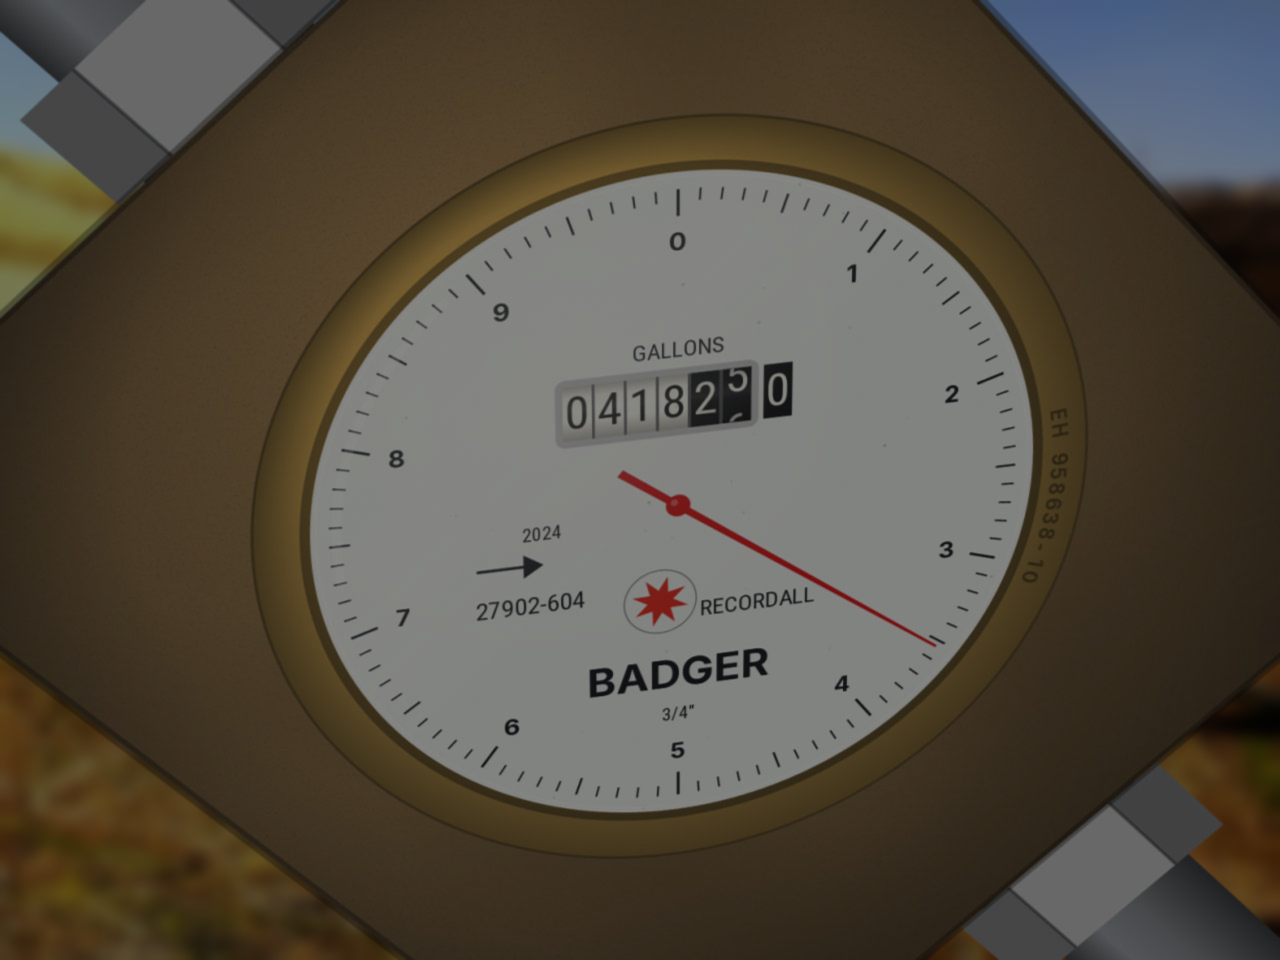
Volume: 418253.5 gal
